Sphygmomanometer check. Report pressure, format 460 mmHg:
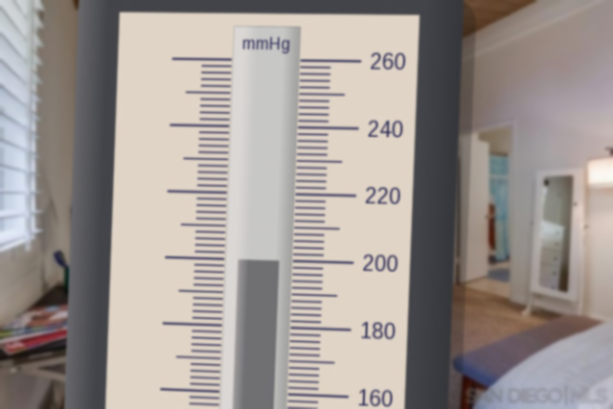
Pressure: 200 mmHg
